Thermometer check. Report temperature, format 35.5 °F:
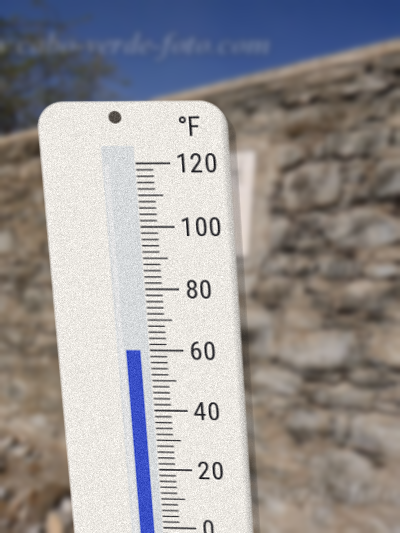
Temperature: 60 °F
